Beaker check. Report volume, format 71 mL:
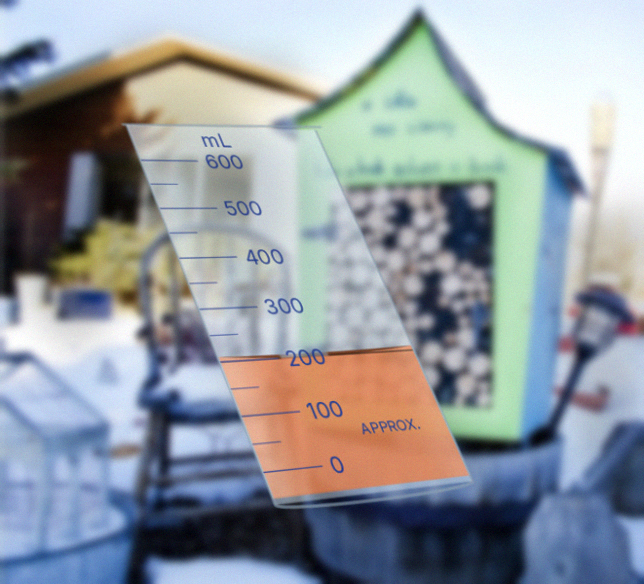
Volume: 200 mL
